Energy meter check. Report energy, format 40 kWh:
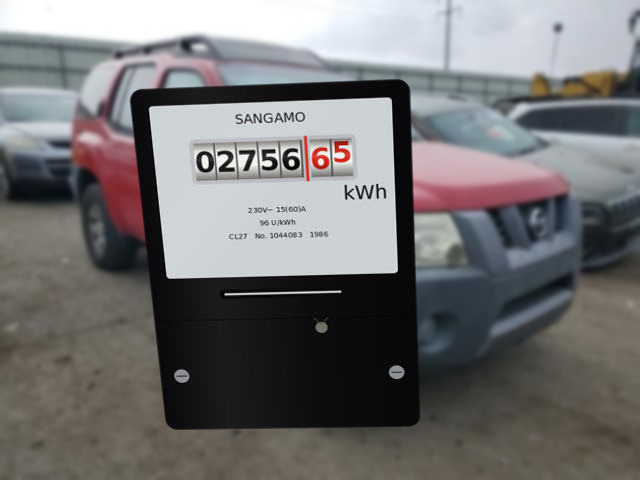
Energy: 2756.65 kWh
